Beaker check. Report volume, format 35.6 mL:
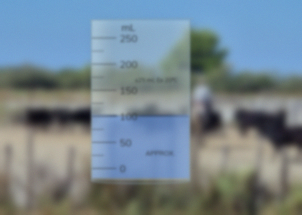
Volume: 100 mL
